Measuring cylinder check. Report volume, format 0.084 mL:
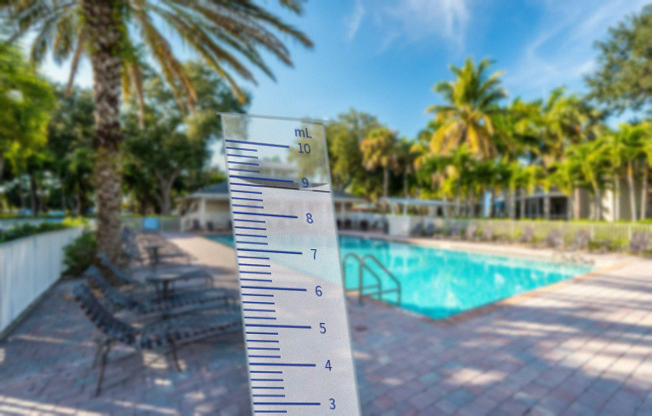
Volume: 8.8 mL
